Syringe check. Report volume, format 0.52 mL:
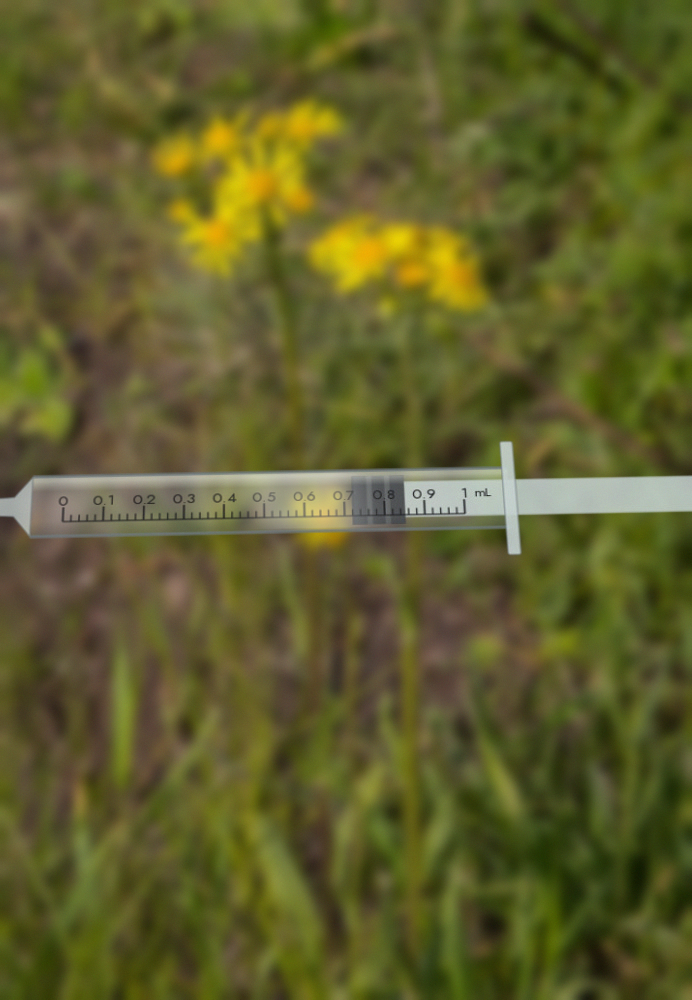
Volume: 0.72 mL
